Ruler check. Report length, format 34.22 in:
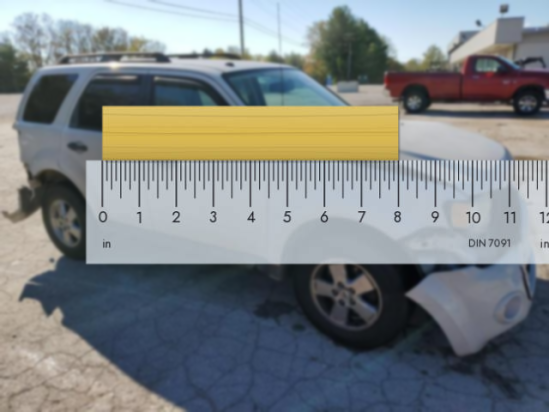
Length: 8 in
